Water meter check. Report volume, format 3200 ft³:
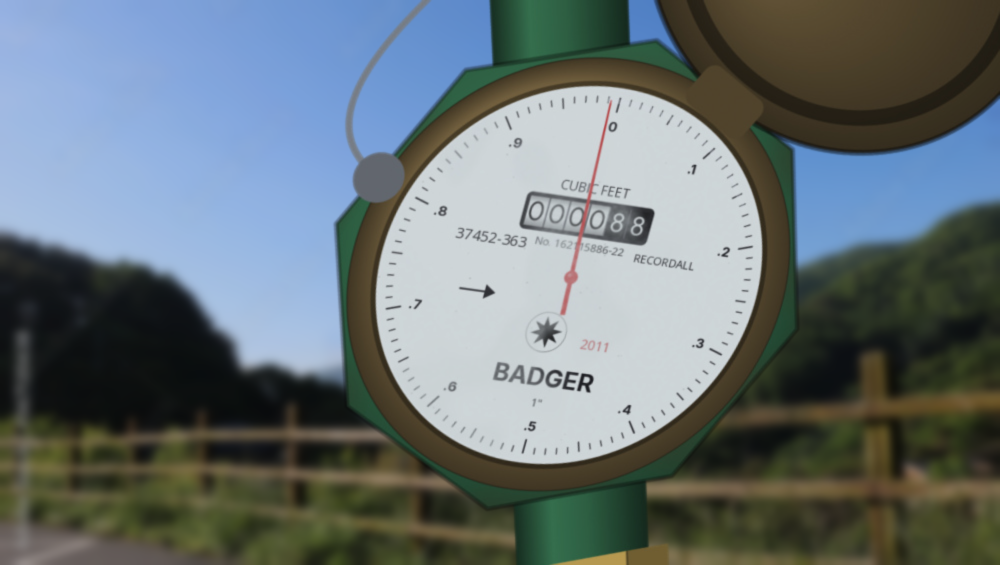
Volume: 87.99 ft³
